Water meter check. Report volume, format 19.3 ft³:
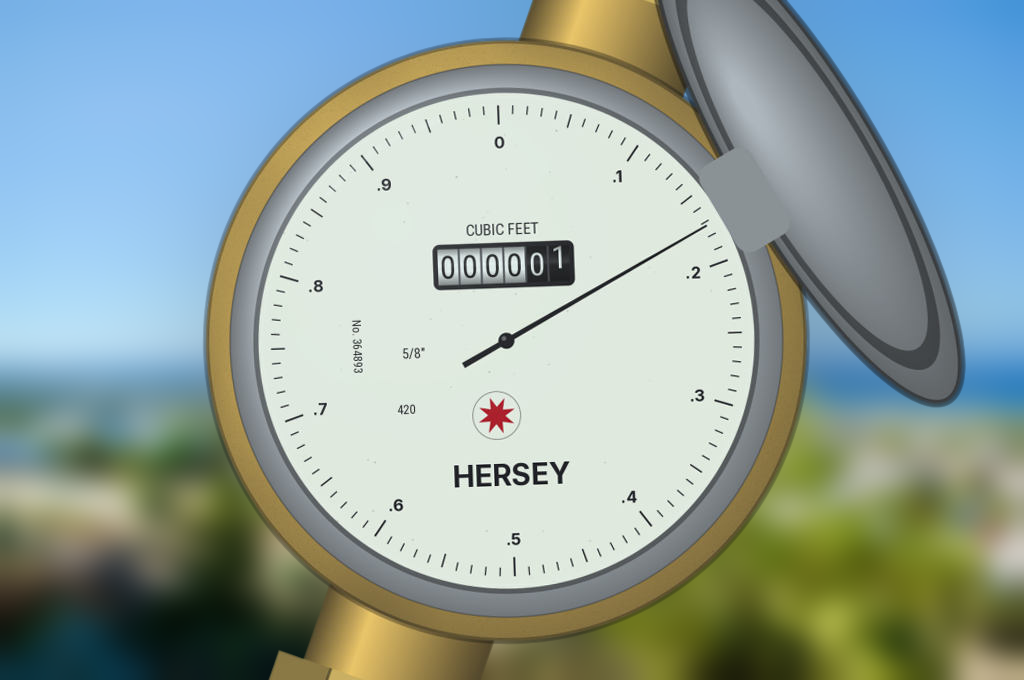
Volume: 1.17 ft³
